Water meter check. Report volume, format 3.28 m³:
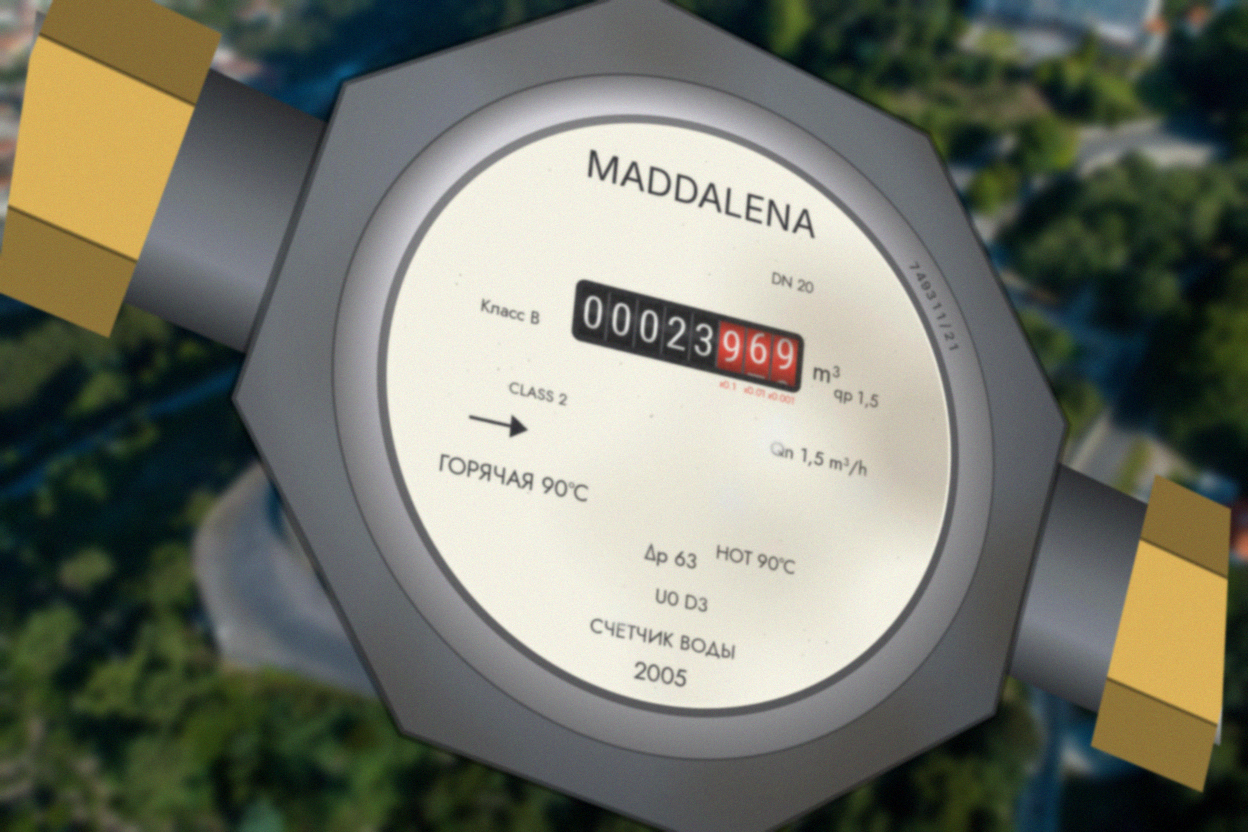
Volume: 23.969 m³
